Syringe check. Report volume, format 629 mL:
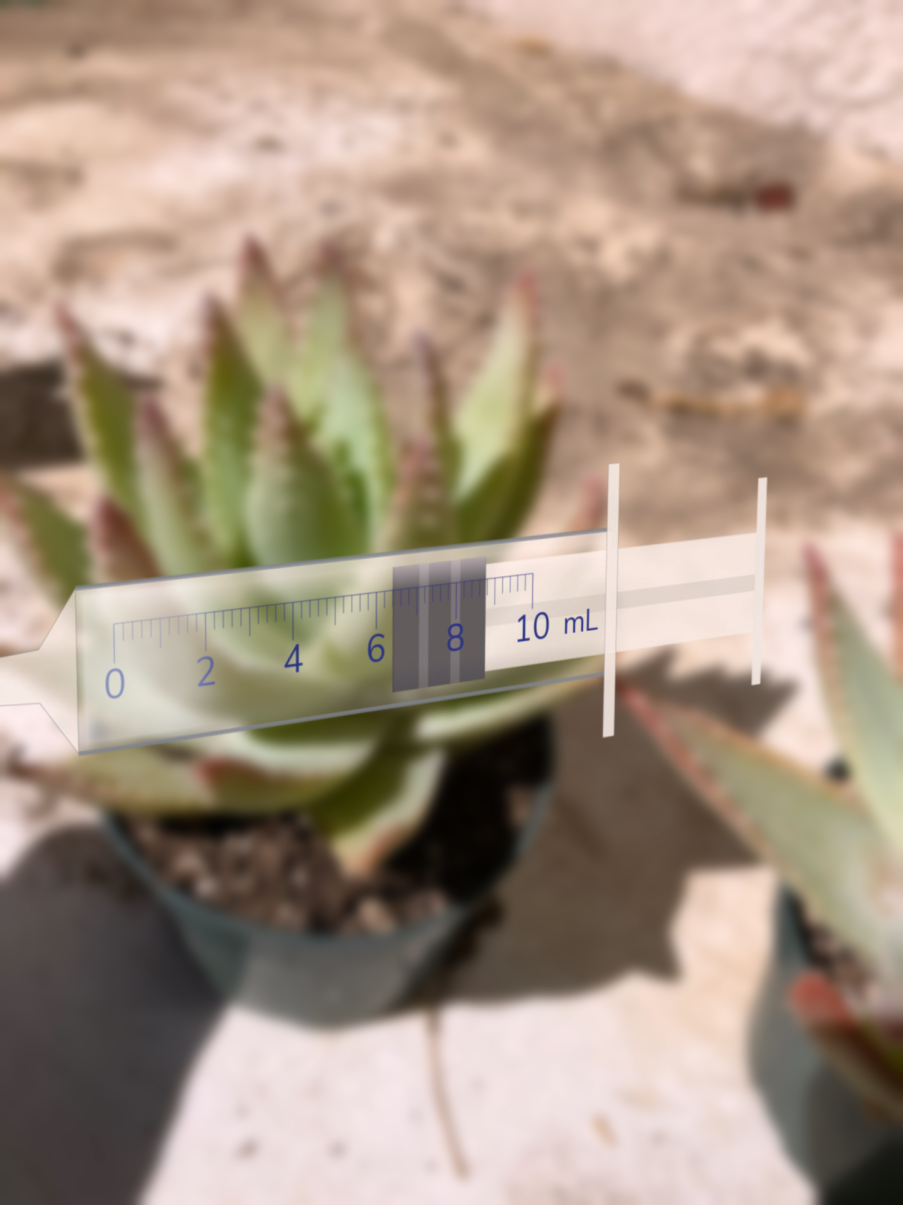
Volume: 6.4 mL
